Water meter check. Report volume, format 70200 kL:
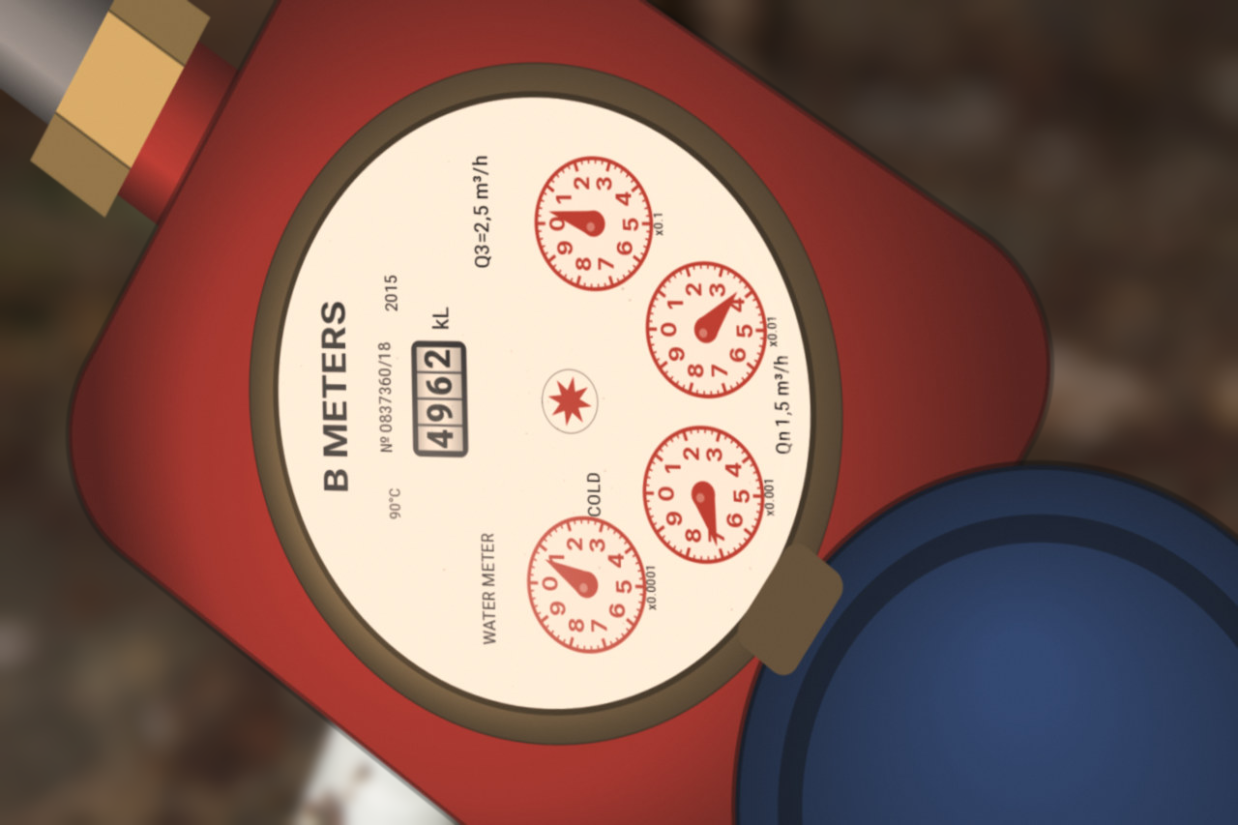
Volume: 4962.0370 kL
